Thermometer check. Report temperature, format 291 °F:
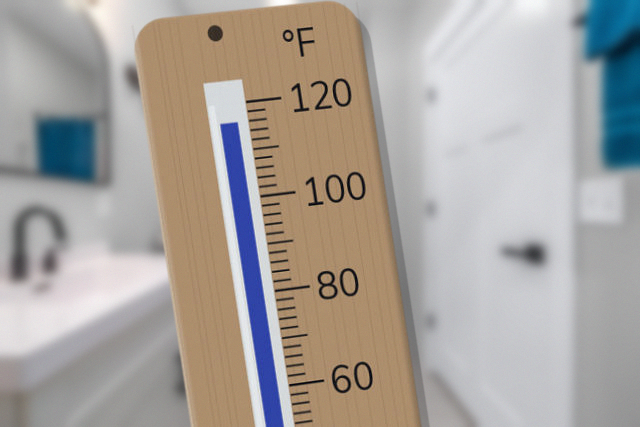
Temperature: 116 °F
